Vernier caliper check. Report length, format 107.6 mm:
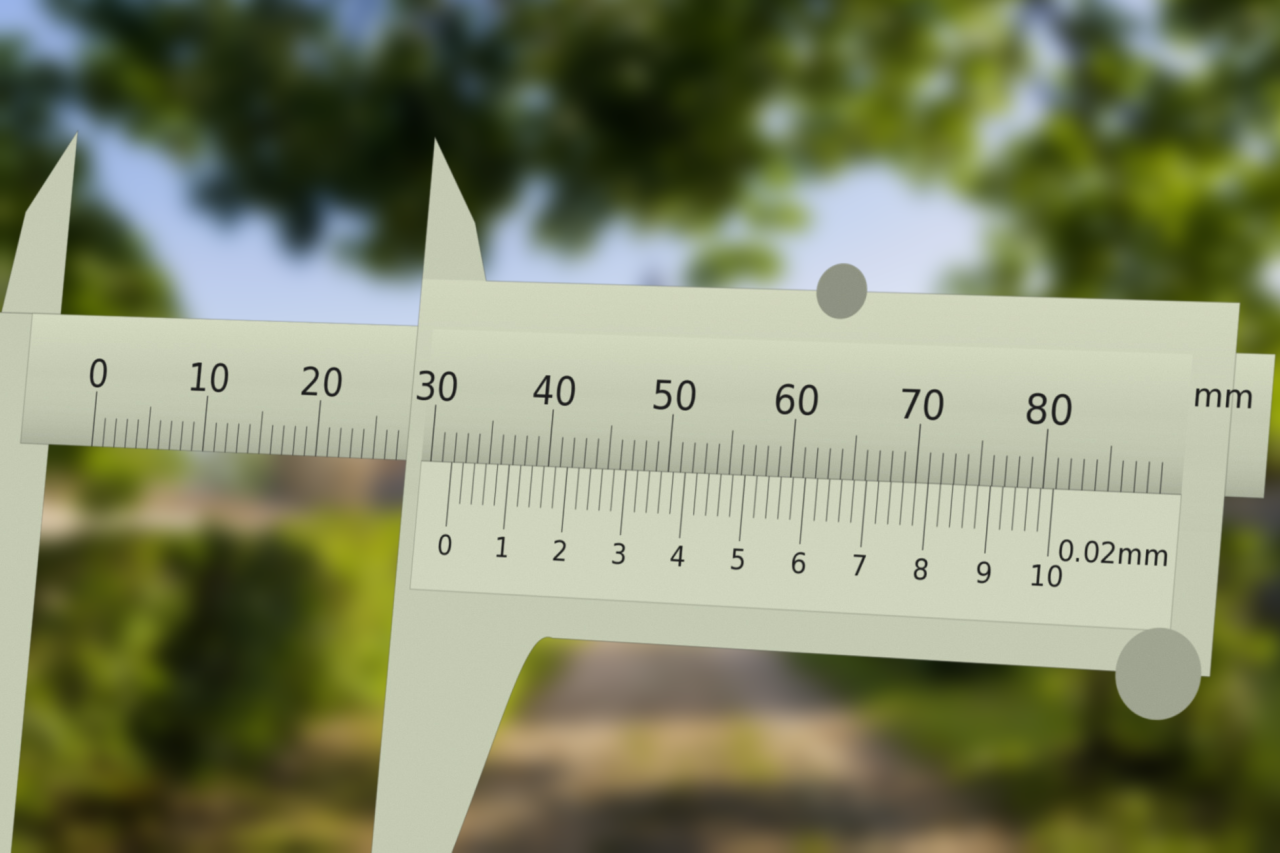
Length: 31.8 mm
